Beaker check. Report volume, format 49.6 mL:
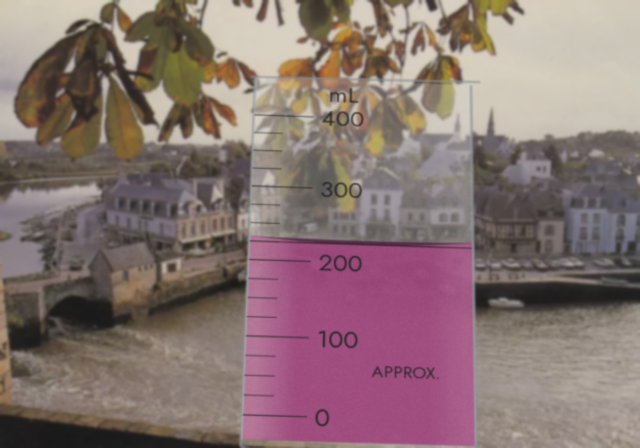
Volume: 225 mL
